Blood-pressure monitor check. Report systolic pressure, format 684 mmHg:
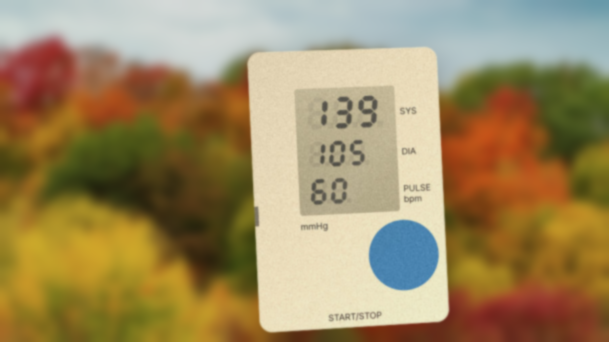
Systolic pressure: 139 mmHg
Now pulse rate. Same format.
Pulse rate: 60 bpm
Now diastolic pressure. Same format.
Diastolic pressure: 105 mmHg
